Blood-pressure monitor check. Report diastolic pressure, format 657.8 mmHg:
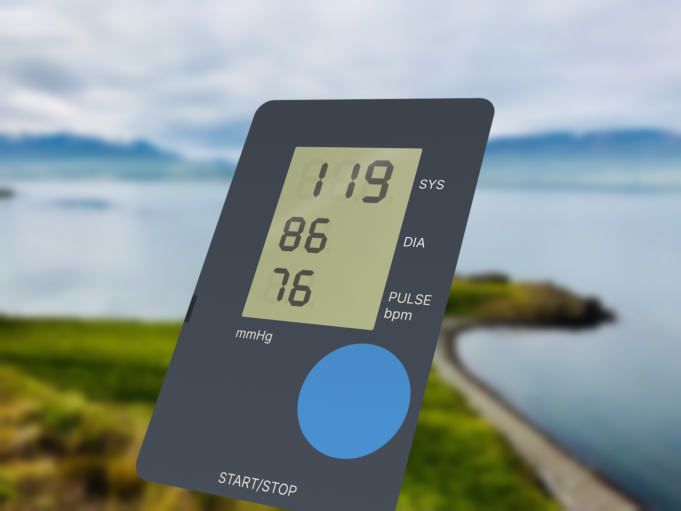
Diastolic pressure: 86 mmHg
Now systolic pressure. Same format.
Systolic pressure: 119 mmHg
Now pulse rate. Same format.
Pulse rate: 76 bpm
